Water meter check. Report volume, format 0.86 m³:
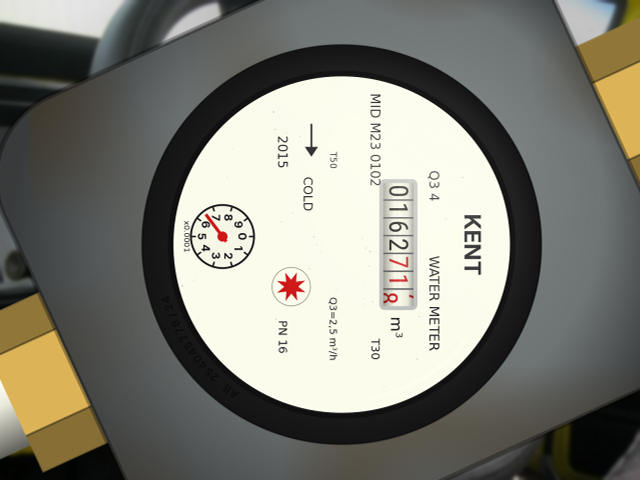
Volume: 162.7176 m³
